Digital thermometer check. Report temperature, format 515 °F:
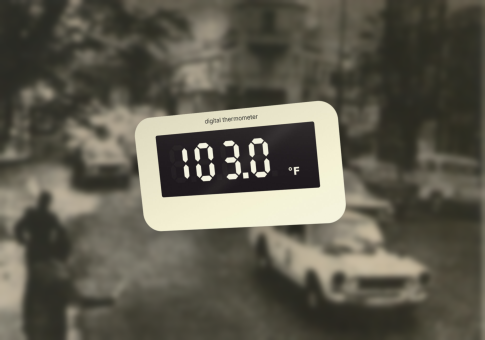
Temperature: 103.0 °F
